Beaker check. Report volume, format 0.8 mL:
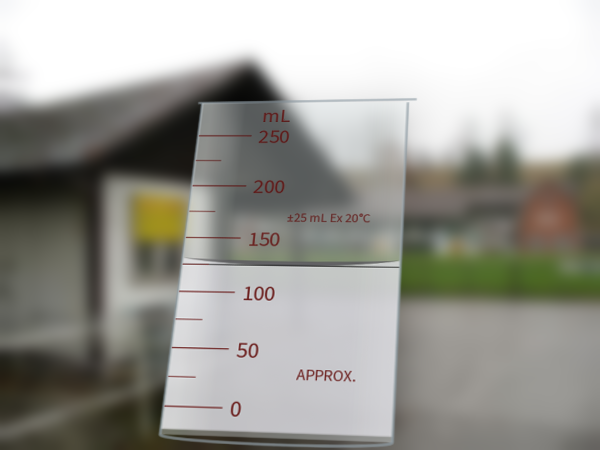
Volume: 125 mL
